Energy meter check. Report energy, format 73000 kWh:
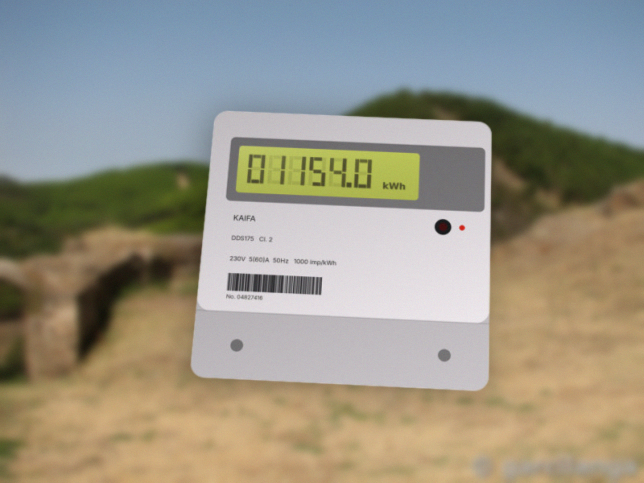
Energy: 1154.0 kWh
